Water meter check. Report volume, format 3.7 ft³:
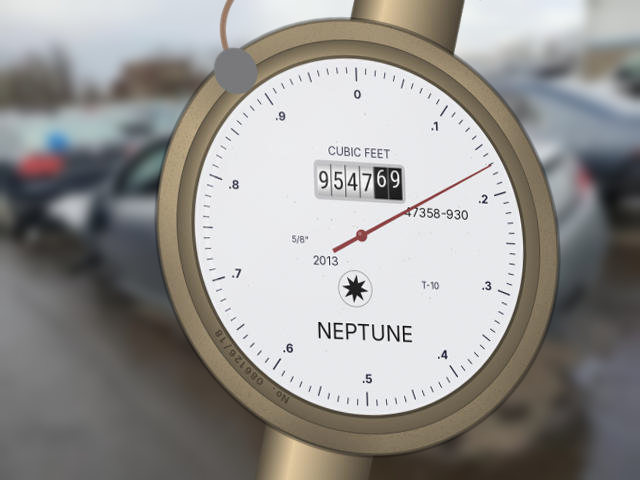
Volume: 954769.17 ft³
